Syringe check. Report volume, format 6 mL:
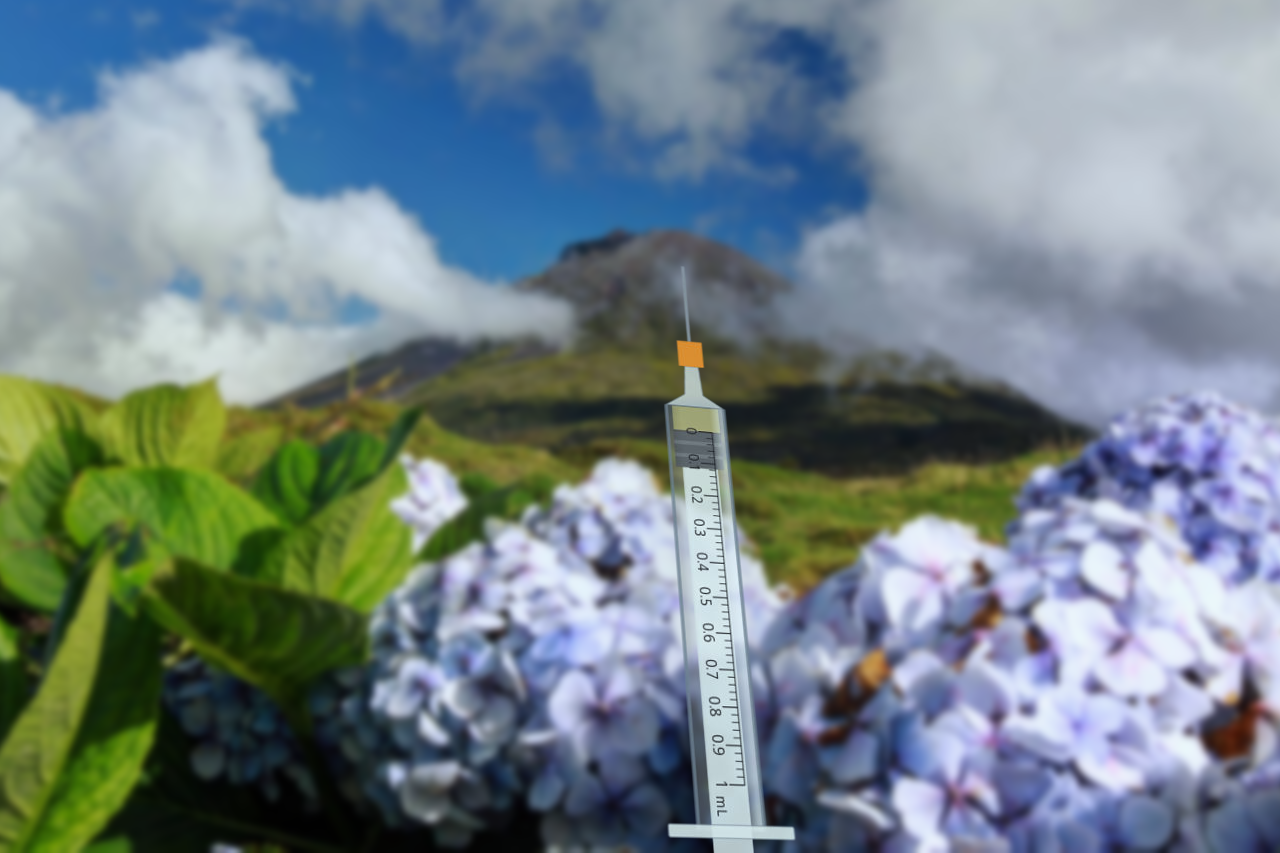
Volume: 0 mL
